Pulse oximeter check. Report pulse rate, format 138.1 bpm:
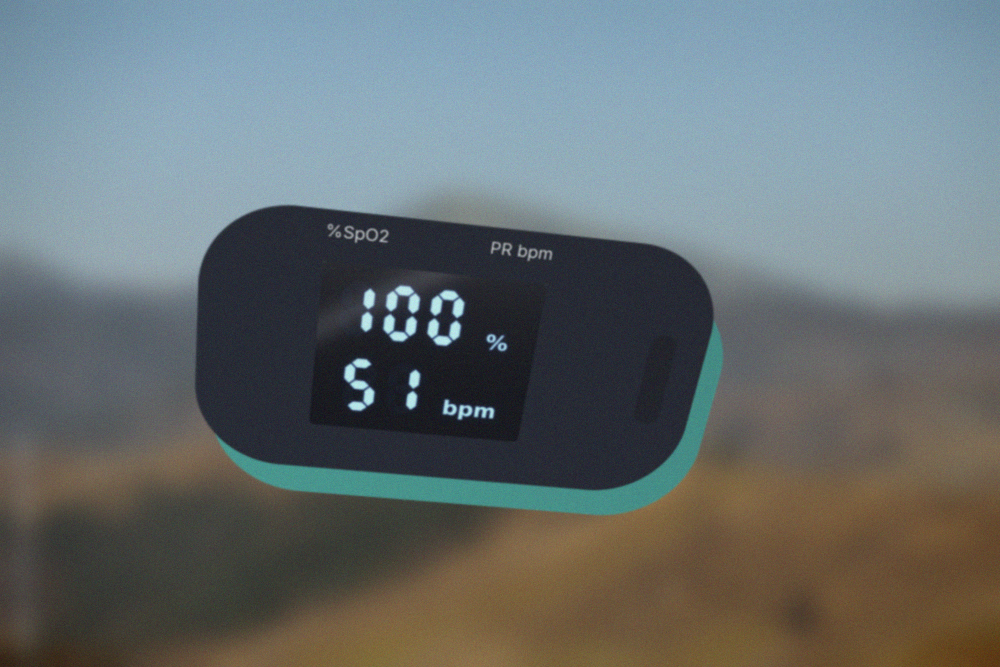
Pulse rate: 51 bpm
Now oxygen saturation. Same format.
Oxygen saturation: 100 %
